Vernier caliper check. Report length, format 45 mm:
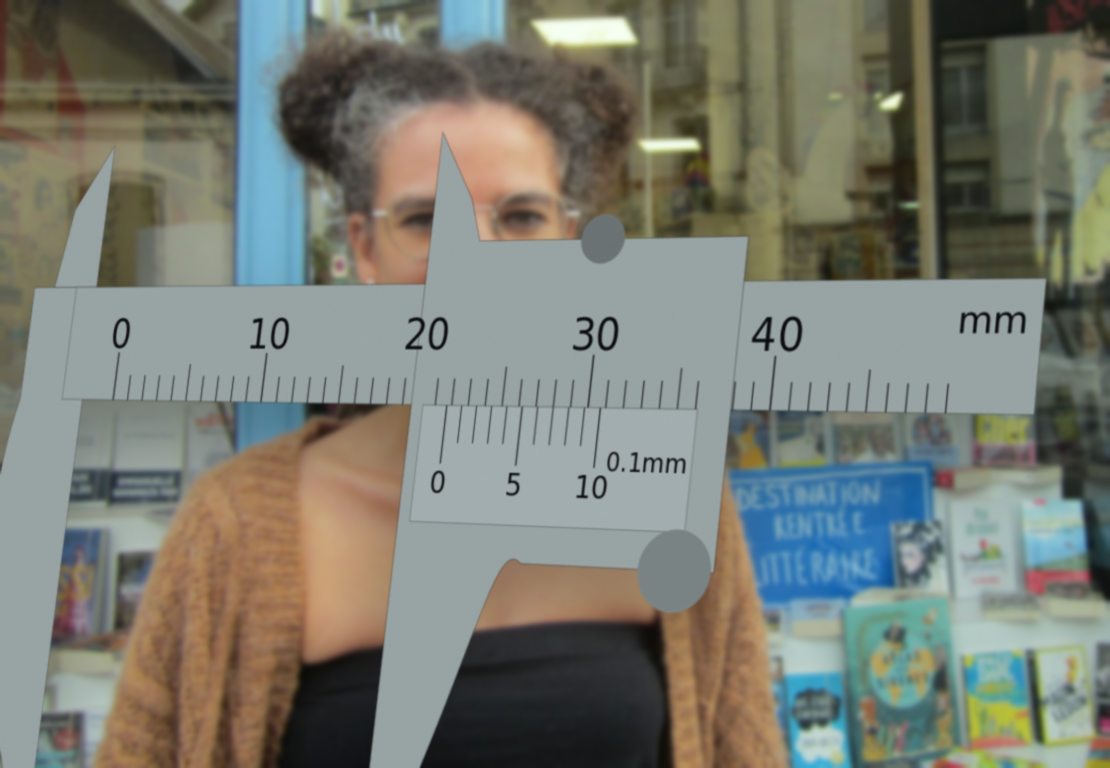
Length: 21.7 mm
